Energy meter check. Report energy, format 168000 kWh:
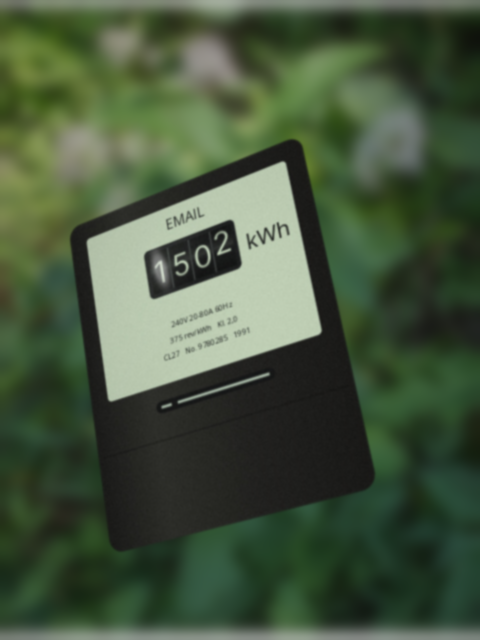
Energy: 1502 kWh
